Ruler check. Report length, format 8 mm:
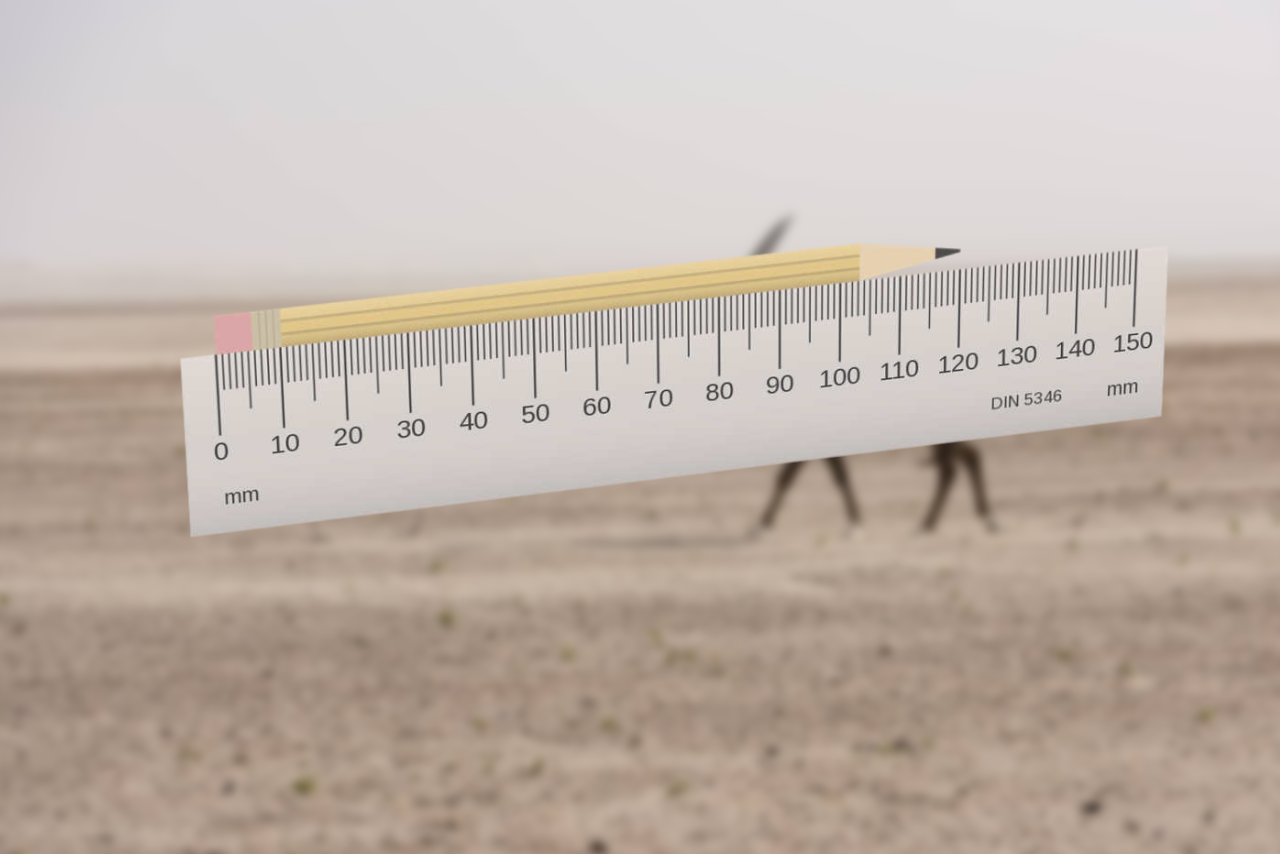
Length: 120 mm
